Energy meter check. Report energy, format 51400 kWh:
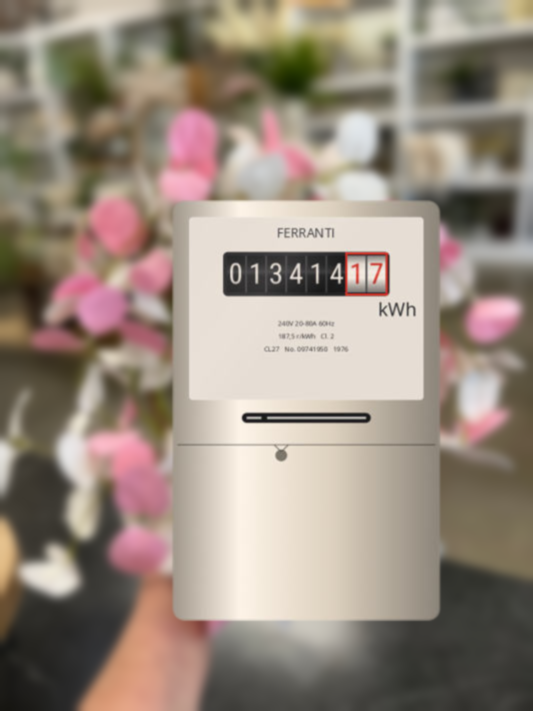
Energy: 13414.17 kWh
